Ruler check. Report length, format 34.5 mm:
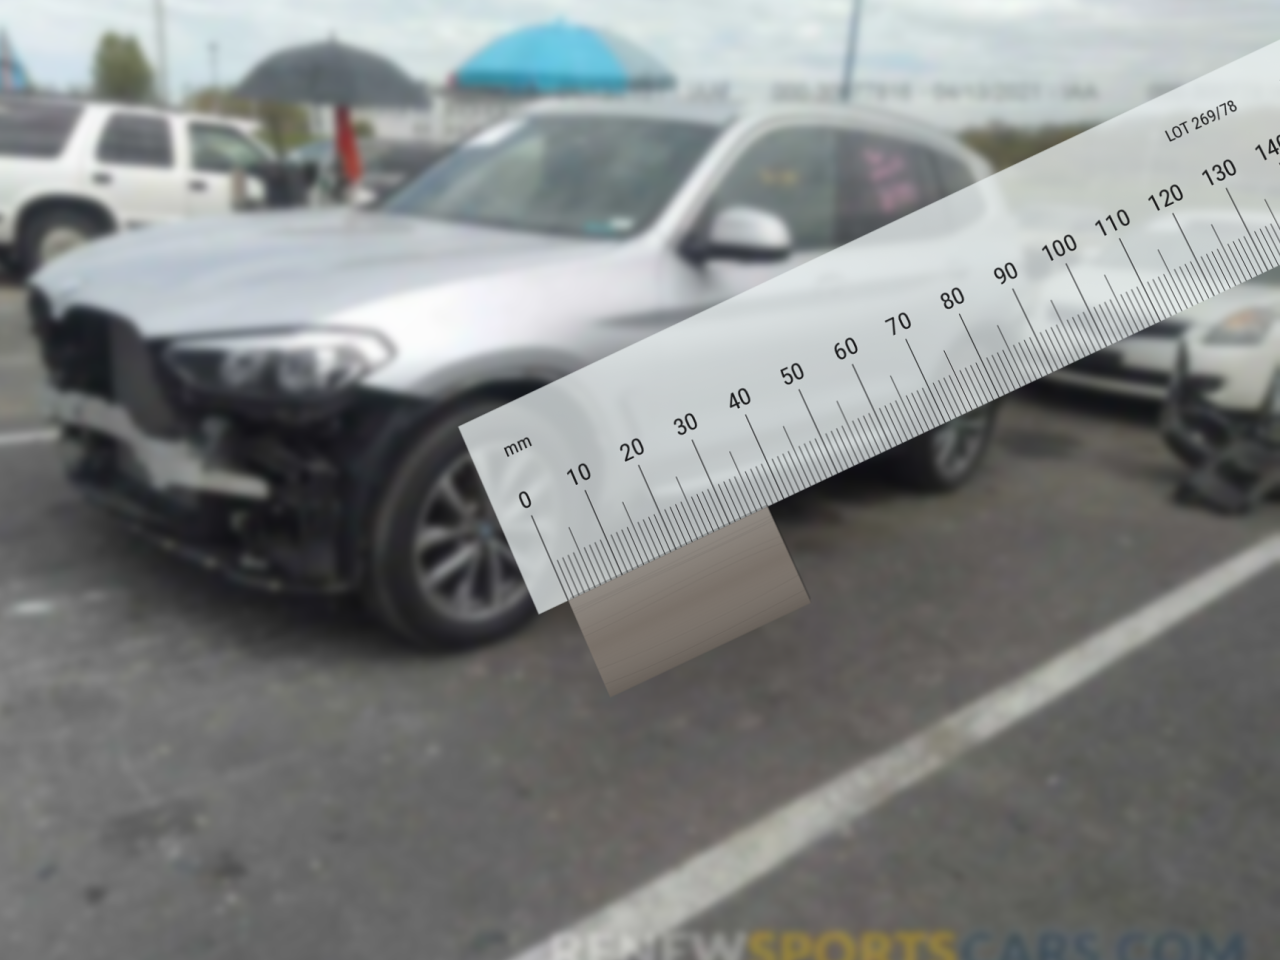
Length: 37 mm
